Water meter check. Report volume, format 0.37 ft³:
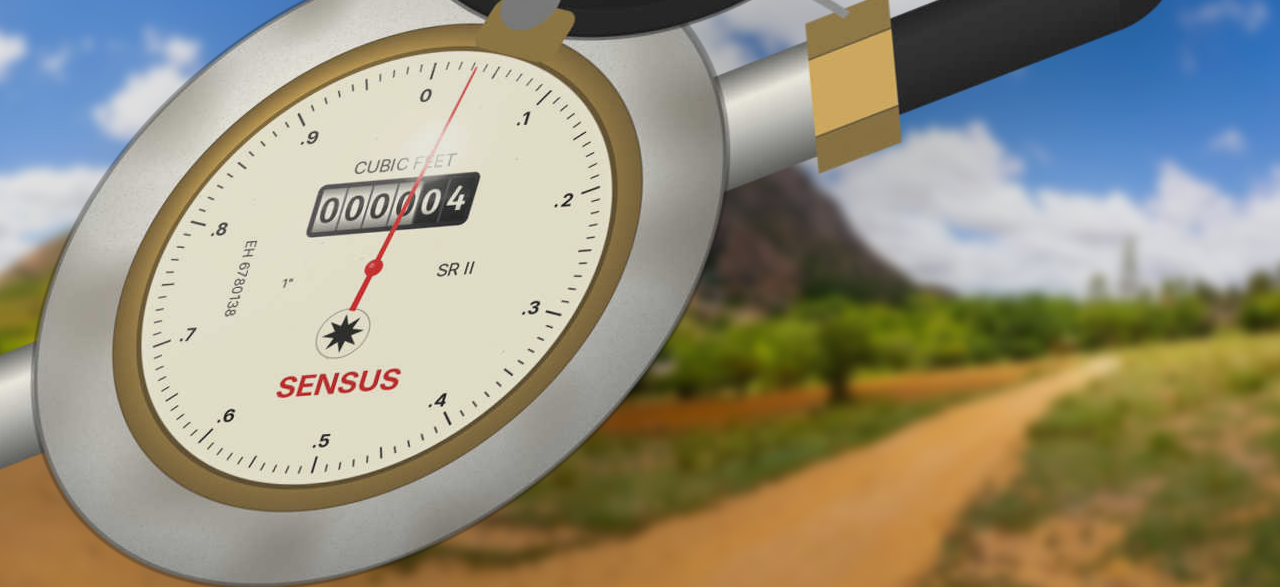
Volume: 4.03 ft³
